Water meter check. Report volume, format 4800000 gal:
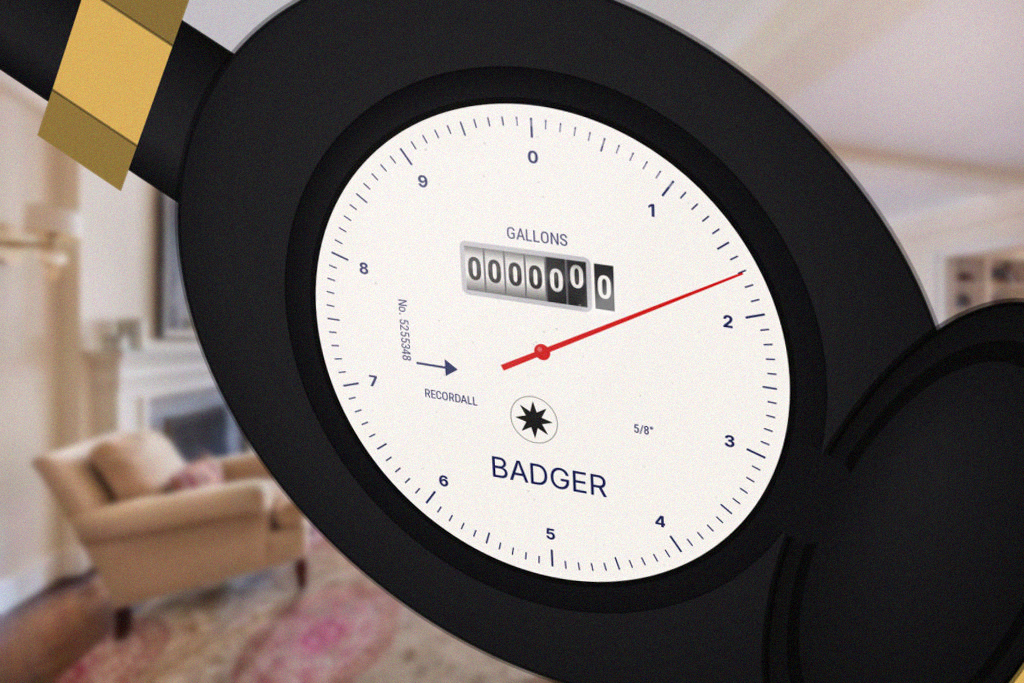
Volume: 1.7 gal
